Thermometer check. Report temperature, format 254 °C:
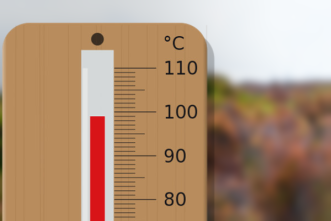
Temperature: 99 °C
